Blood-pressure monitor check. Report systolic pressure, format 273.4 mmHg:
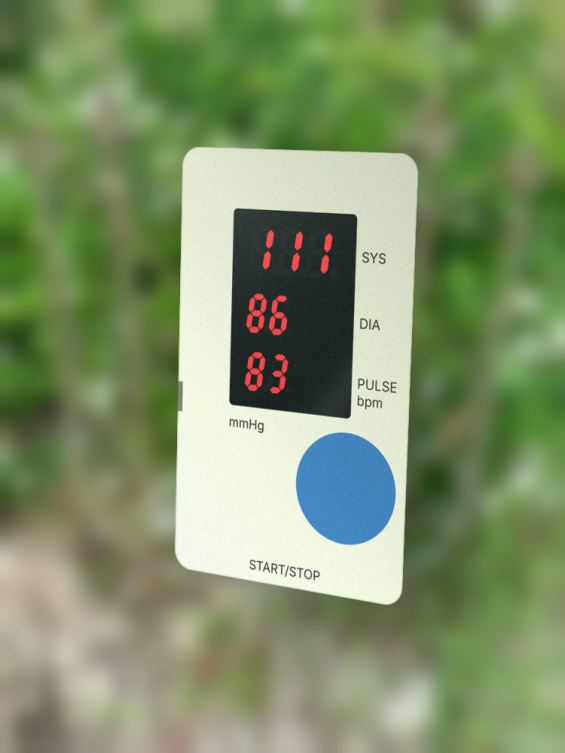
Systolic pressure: 111 mmHg
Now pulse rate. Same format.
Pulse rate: 83 bpm
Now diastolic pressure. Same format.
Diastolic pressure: 86 mmHg
